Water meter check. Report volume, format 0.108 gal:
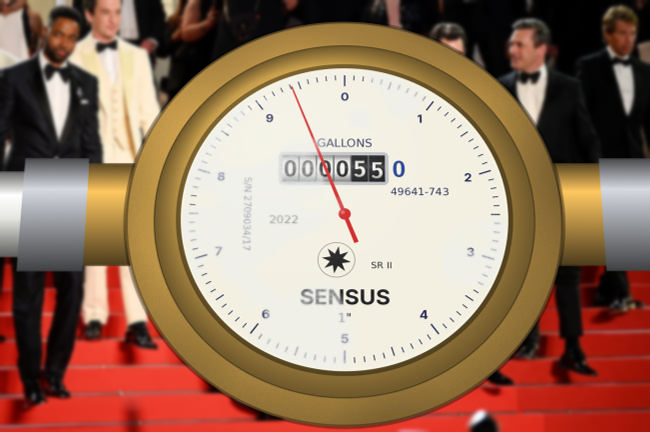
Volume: 549.4 gal
